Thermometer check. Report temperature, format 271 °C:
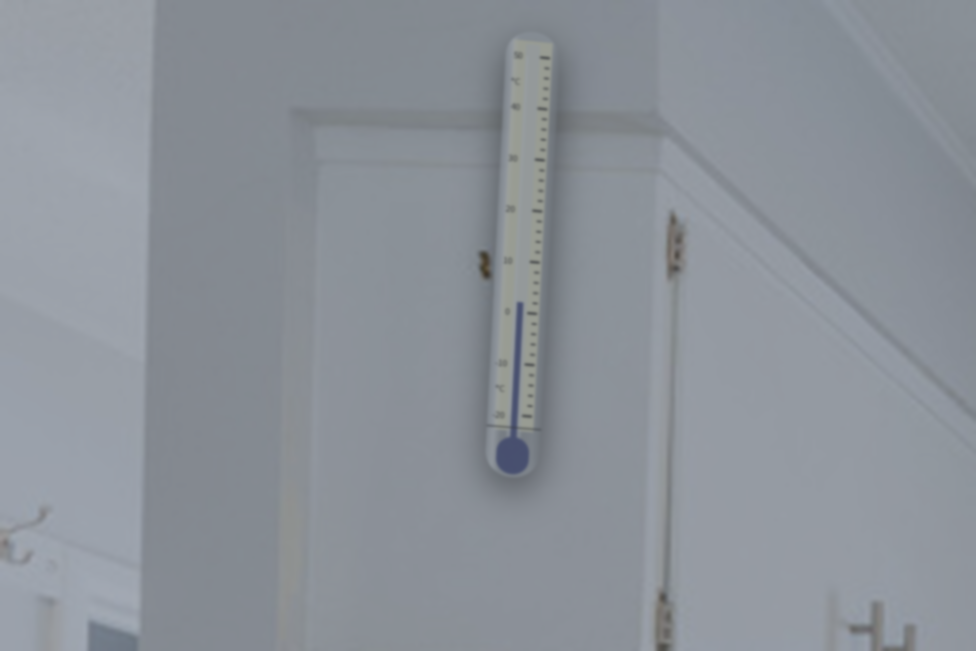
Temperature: 2 °C
